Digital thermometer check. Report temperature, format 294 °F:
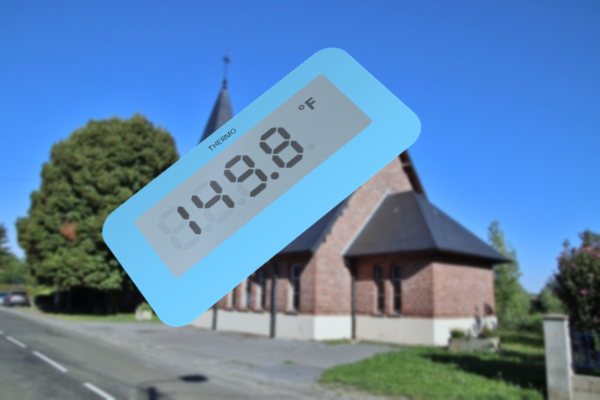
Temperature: 149.8 °F
